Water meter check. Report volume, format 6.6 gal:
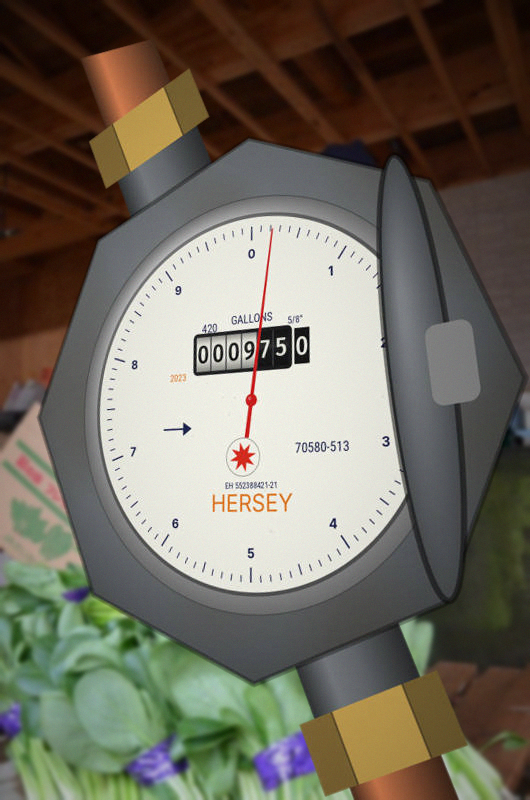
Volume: 9750.2 gal
